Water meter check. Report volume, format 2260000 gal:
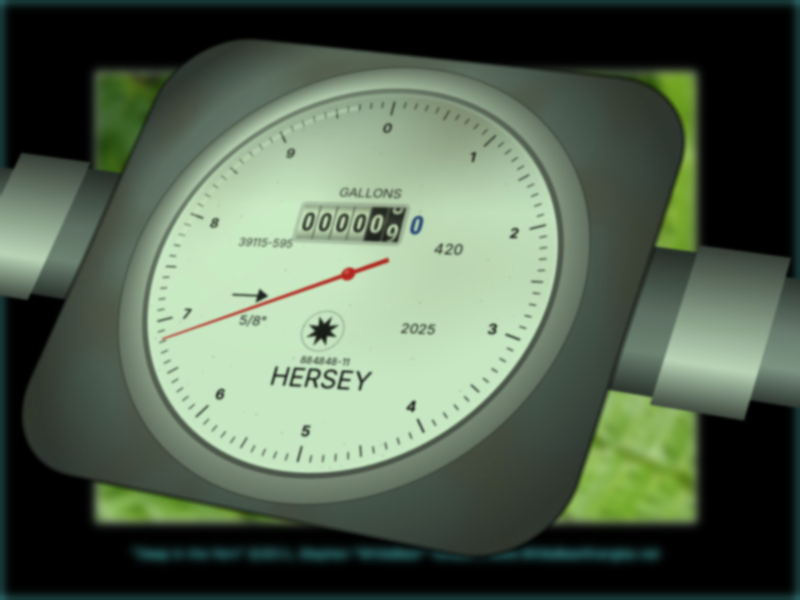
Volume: 86.8 gal
